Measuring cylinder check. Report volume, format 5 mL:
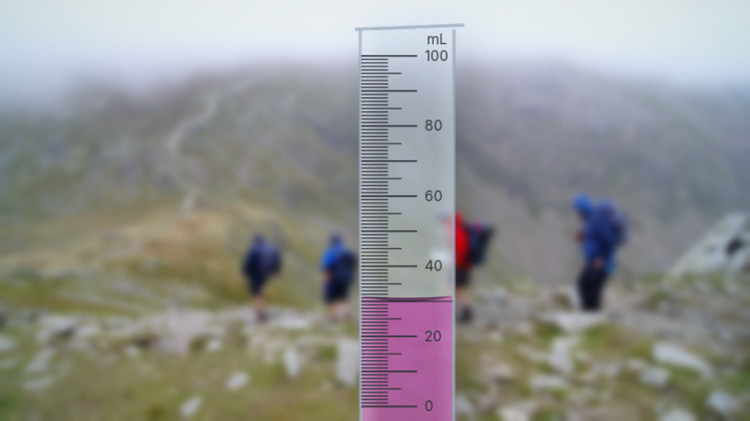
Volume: 30 mL
